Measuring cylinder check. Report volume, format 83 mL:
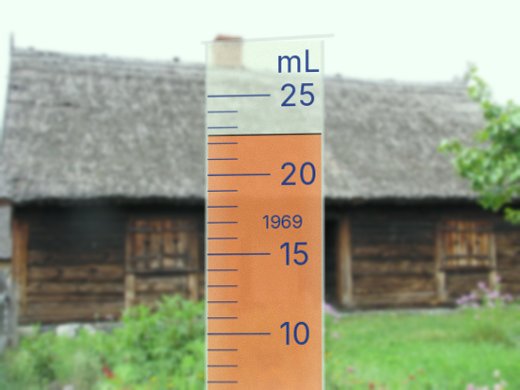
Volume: 22.5 mL
